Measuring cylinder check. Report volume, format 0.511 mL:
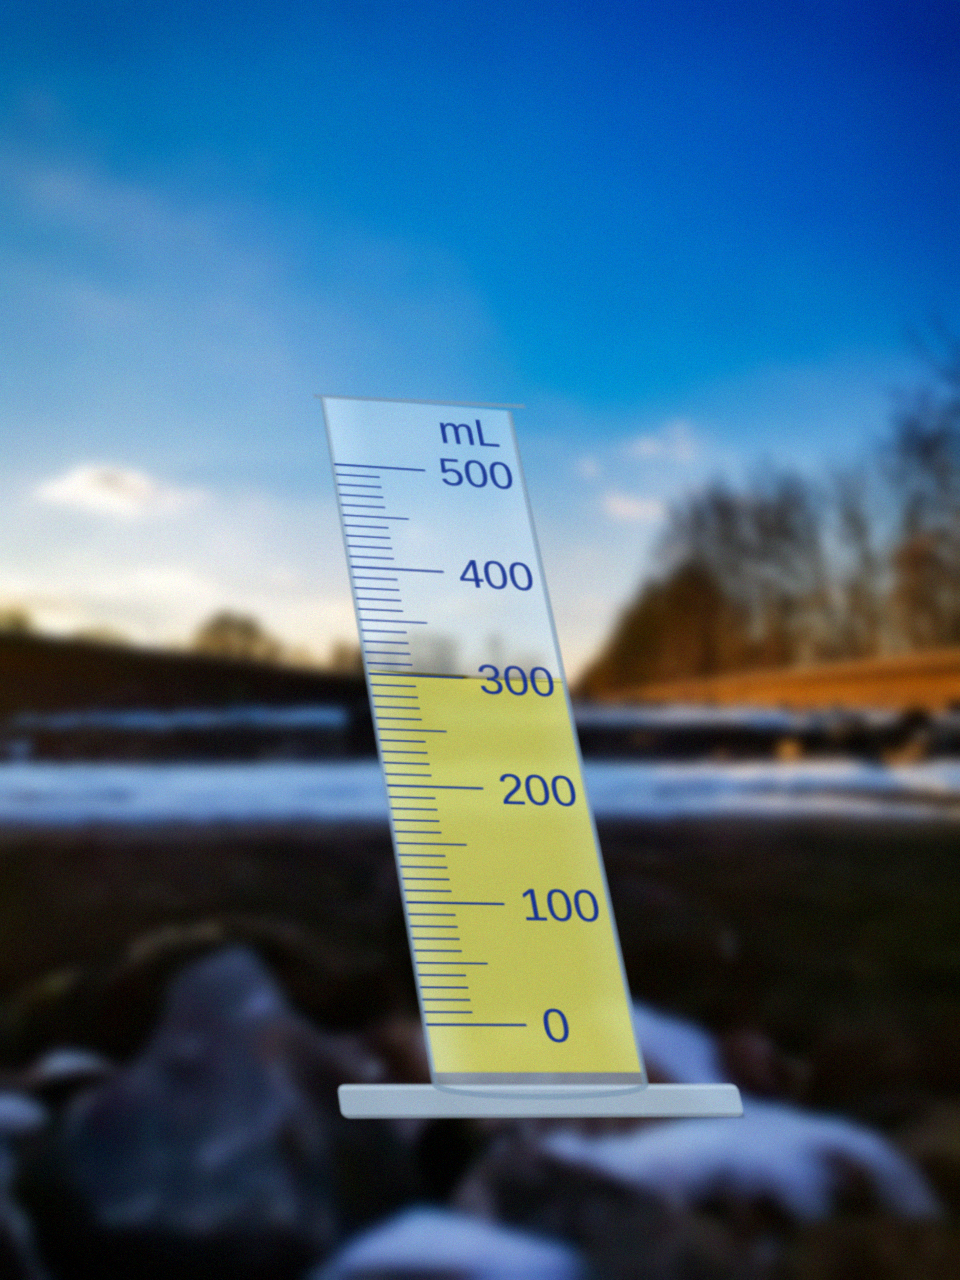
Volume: 300 mL
